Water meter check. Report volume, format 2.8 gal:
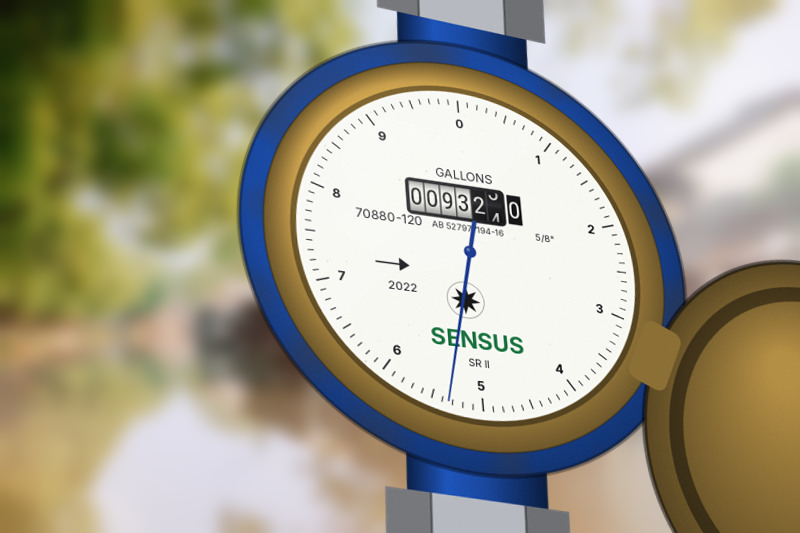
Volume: 93235.3 gal
